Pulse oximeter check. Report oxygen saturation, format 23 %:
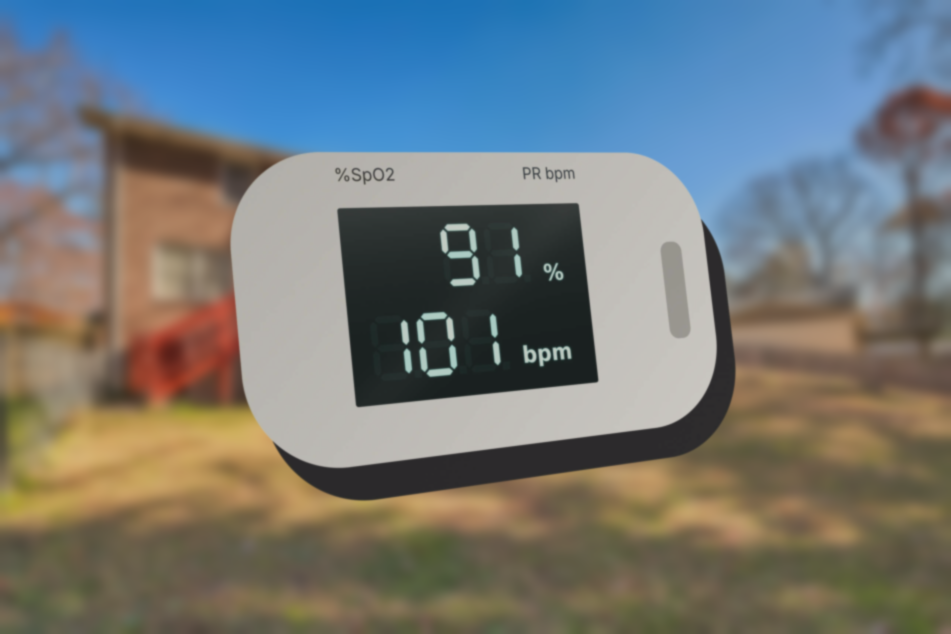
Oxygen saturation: 91 %
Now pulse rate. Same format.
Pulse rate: 101 bpm
